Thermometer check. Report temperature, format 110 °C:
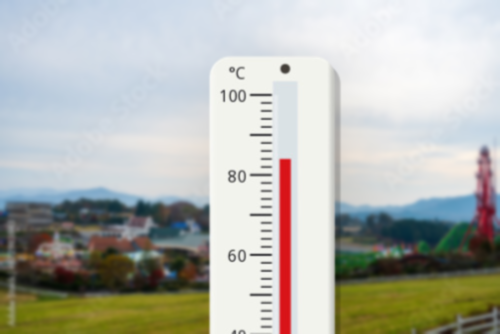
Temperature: 84 °C
